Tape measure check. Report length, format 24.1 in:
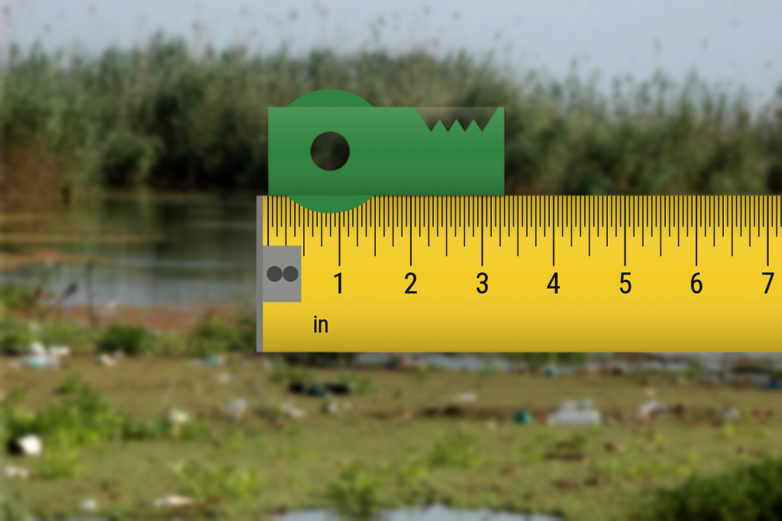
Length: 3.3125 in
